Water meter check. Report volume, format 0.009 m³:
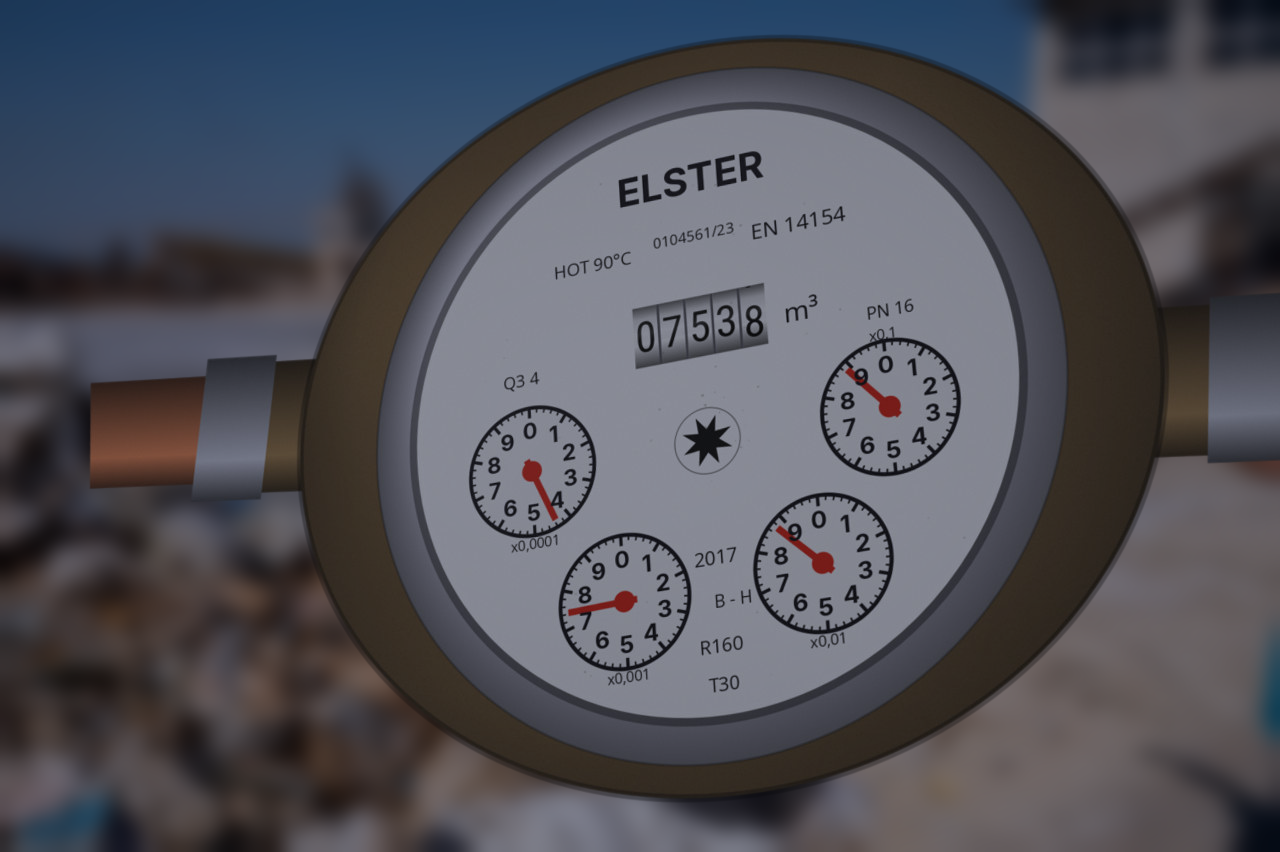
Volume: 7537.8874 m³
